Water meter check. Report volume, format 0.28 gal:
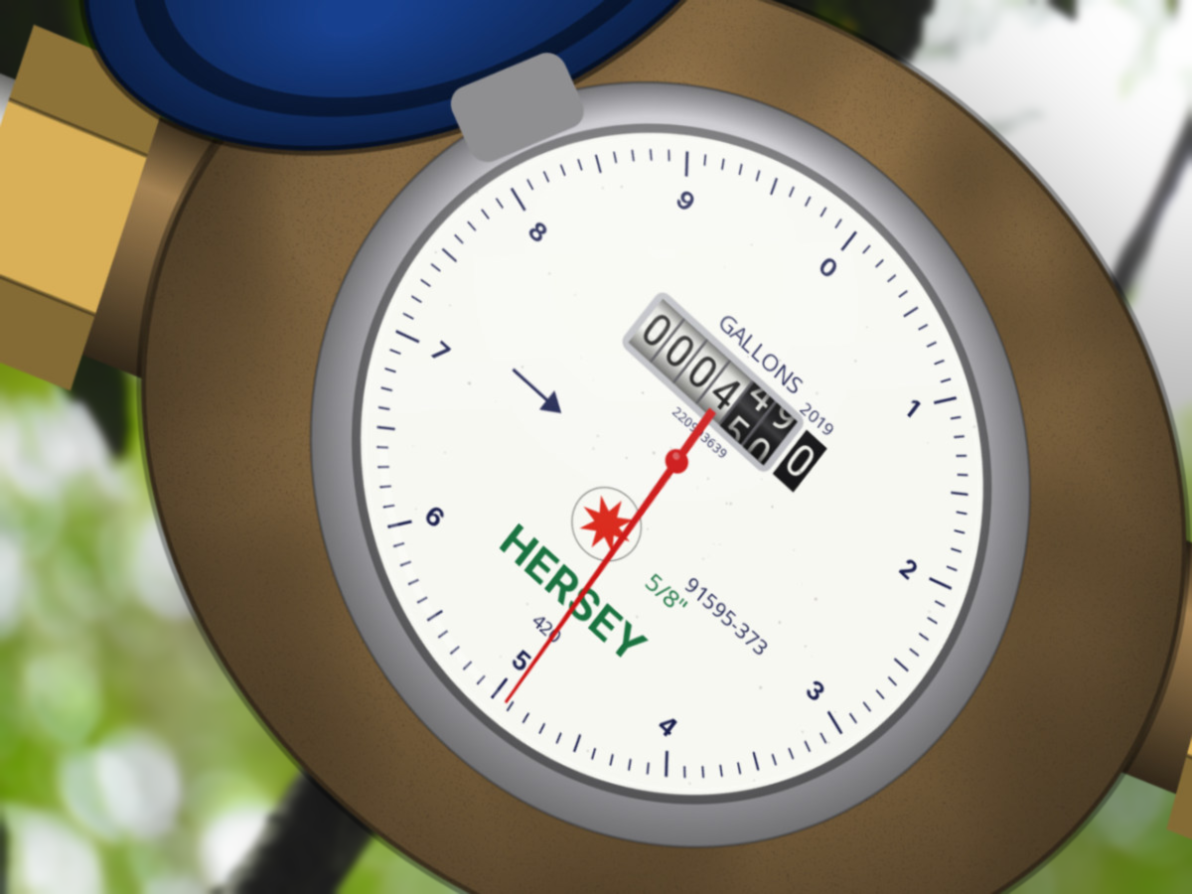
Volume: 4494.9 gal
